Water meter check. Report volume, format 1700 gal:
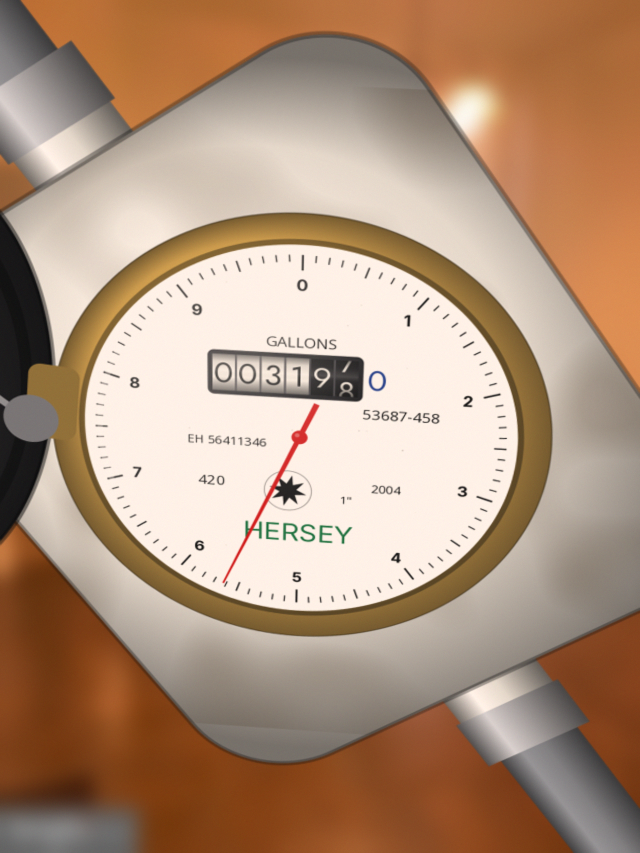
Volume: 31975.6 gal
